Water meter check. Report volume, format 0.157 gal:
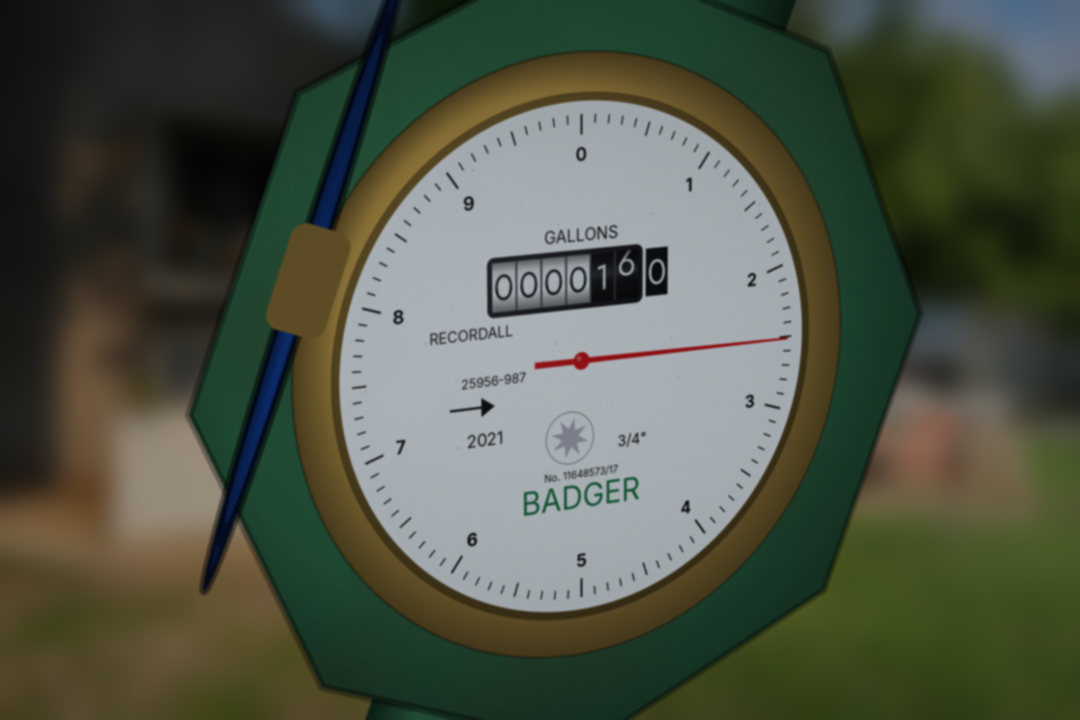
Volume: 162.5 gal
